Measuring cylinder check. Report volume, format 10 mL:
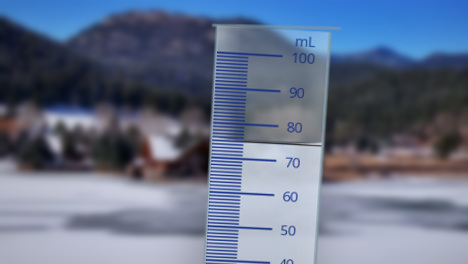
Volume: 75 mL
